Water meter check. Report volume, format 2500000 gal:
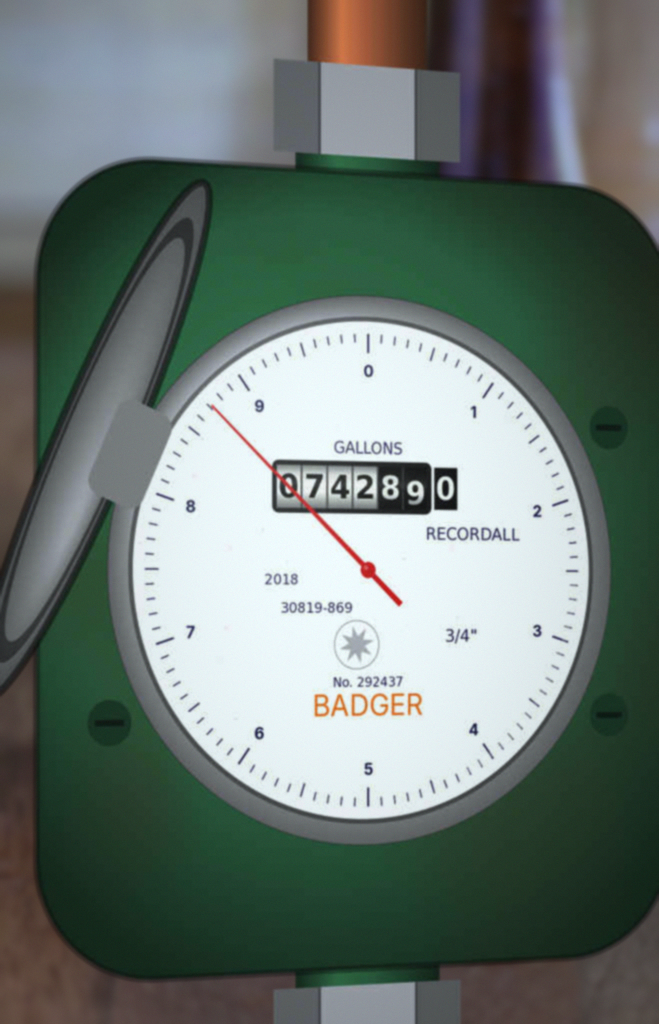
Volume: 742888.7 gal
